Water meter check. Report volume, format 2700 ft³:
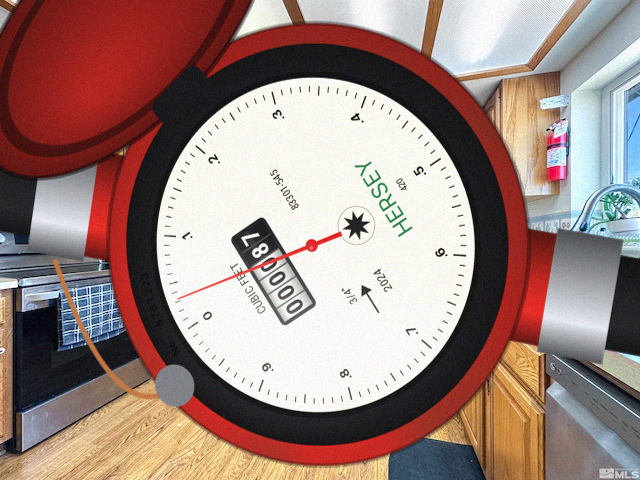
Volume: 87.03 ft³
